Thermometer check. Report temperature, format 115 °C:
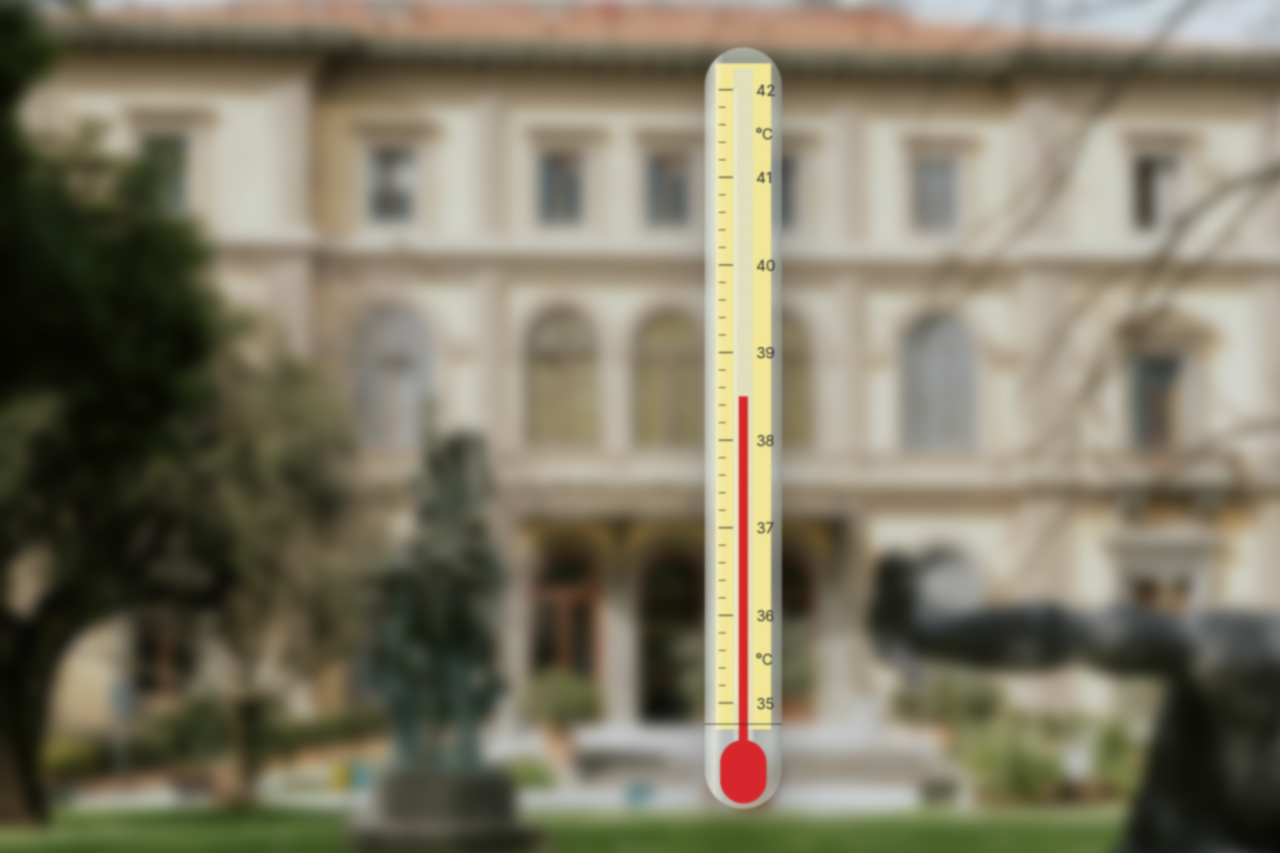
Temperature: 38.5 °C
